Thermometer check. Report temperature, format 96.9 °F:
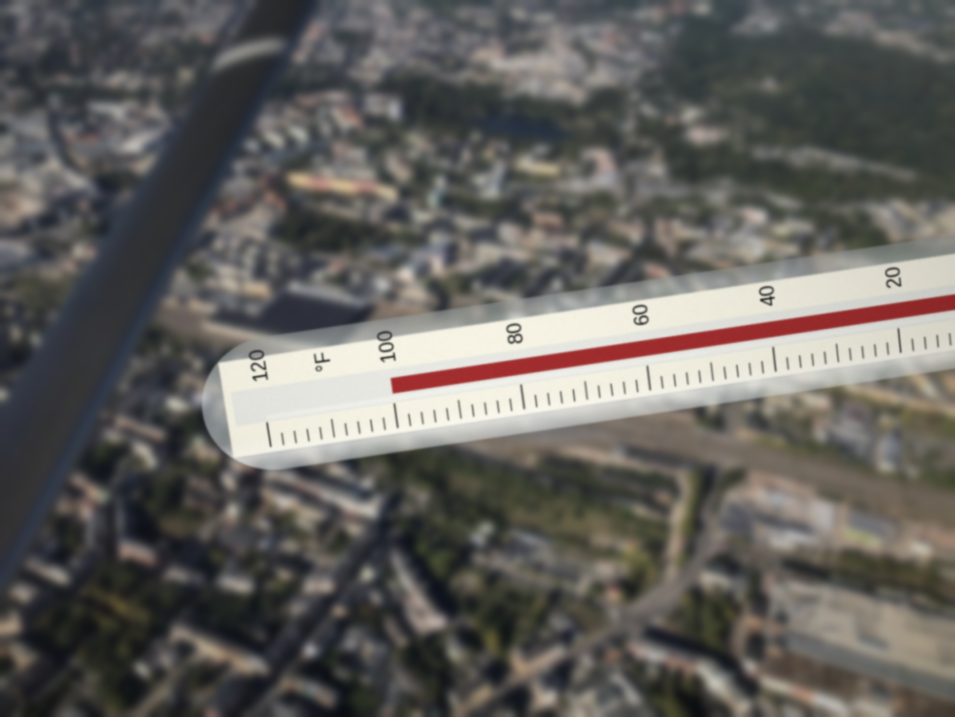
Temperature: 100 °F
